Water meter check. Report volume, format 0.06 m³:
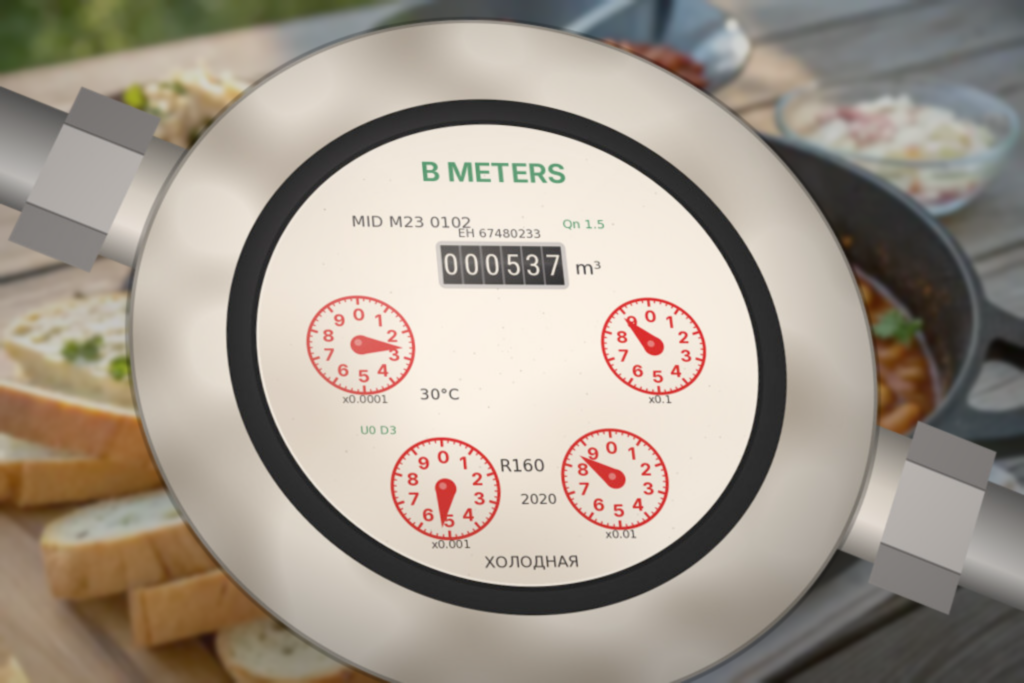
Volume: 537.8852 m³
